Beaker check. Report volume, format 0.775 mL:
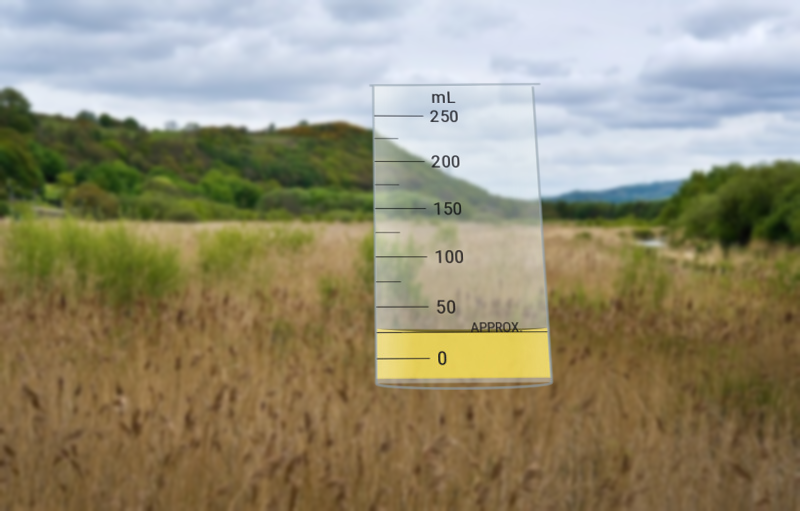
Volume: 25 mL
